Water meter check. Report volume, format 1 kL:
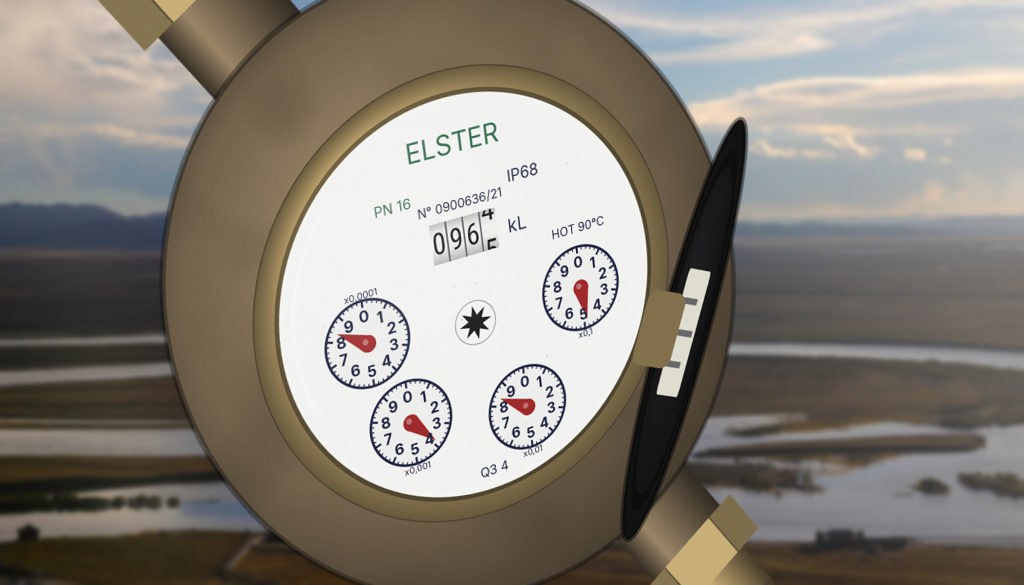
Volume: 964.4838 kL
